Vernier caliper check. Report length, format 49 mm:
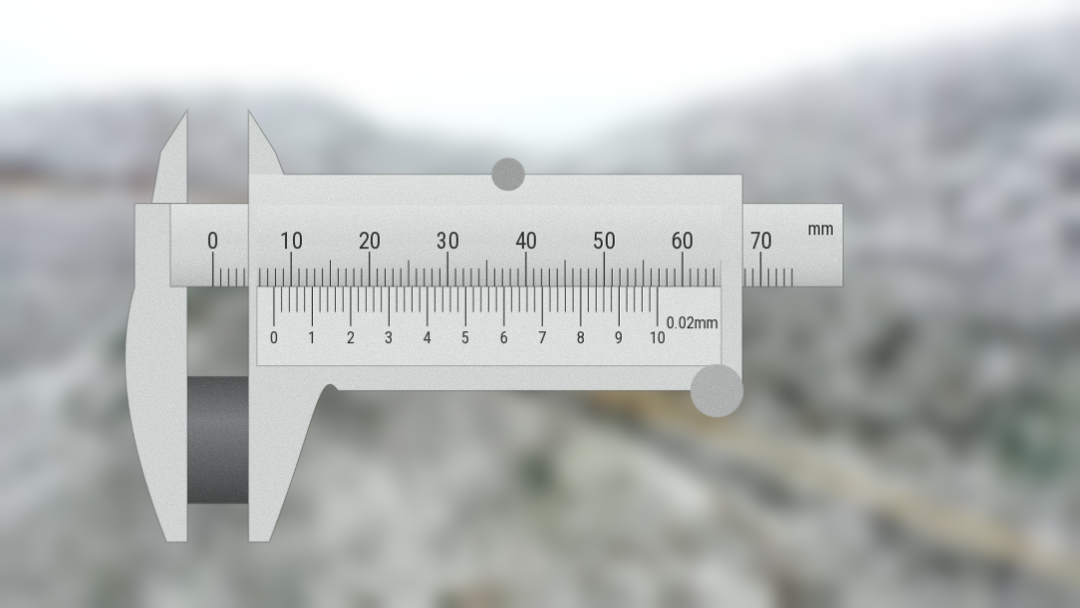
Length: 7.8 mm
